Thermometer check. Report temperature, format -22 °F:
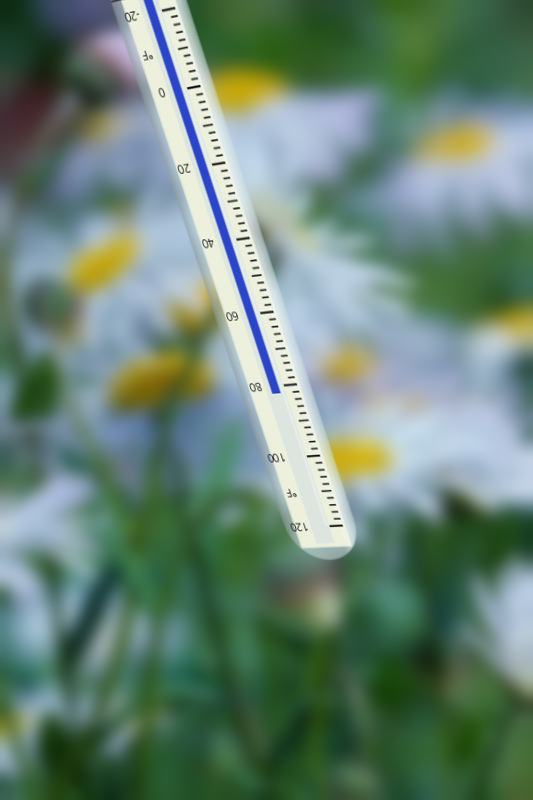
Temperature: 82 °F
